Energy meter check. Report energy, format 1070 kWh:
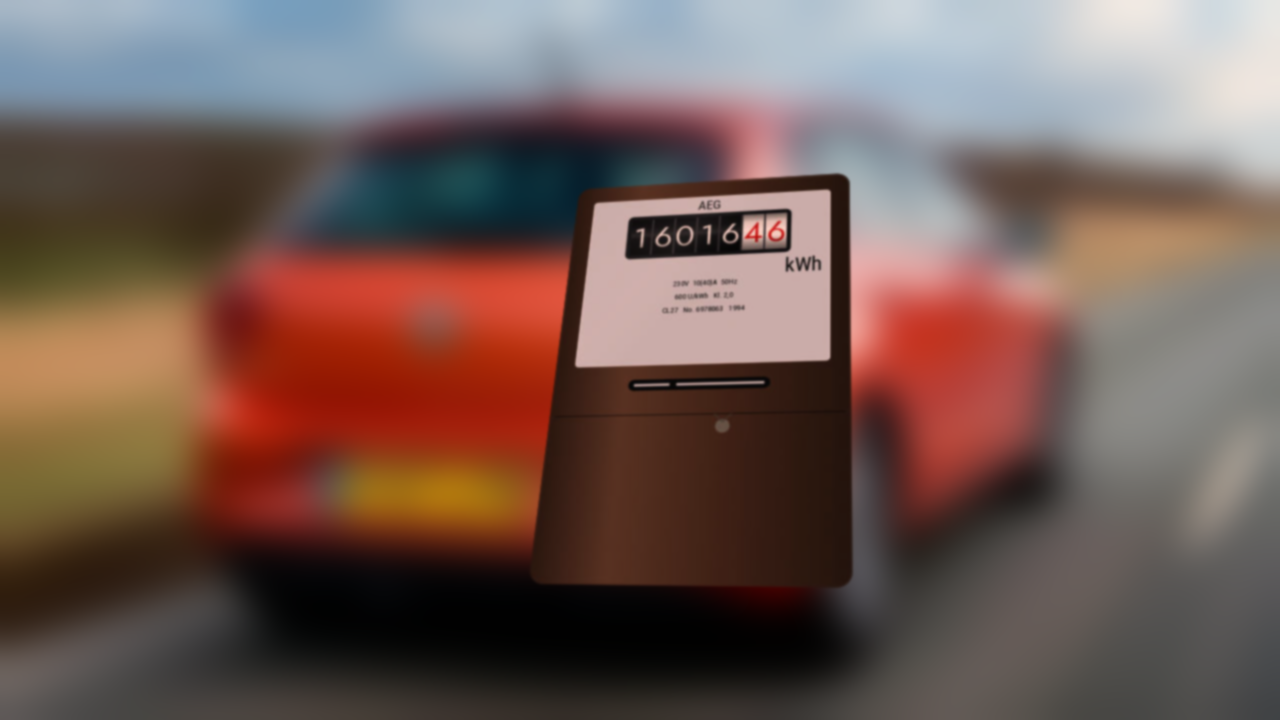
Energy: 16016.46 kWh
